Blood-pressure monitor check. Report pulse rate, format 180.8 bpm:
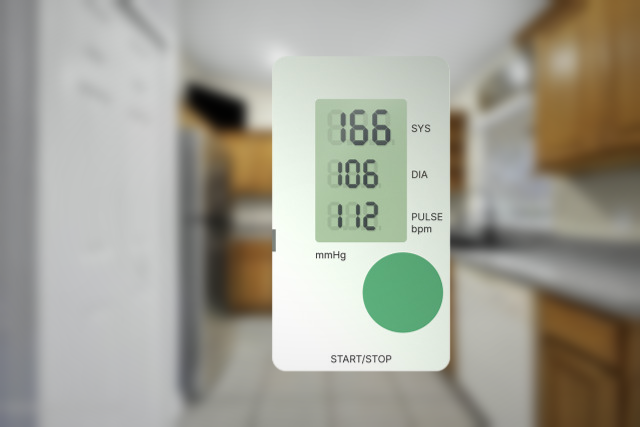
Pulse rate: 112 bpm
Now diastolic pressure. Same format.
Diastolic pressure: 106 mmHg
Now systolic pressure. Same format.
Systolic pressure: 166 mmHg
